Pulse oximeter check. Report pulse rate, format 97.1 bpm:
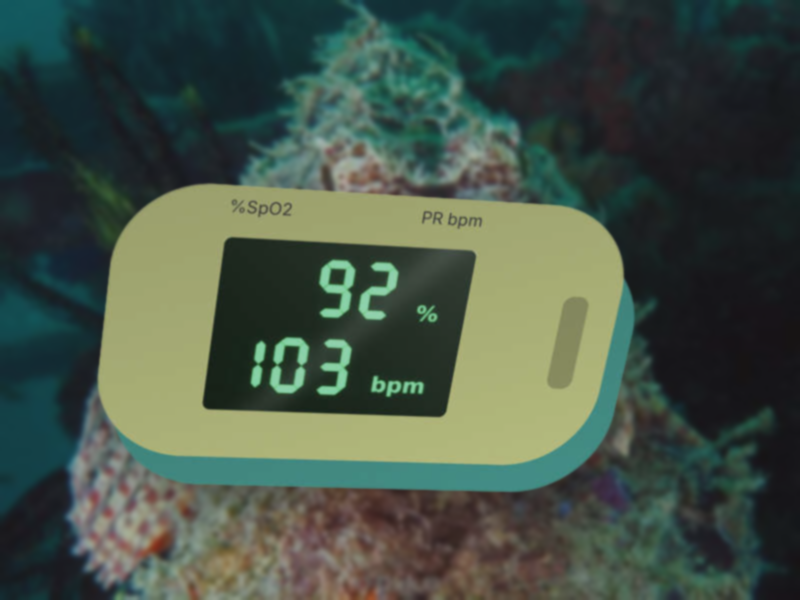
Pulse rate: 103 bpm
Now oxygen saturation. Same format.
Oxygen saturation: 92 %
